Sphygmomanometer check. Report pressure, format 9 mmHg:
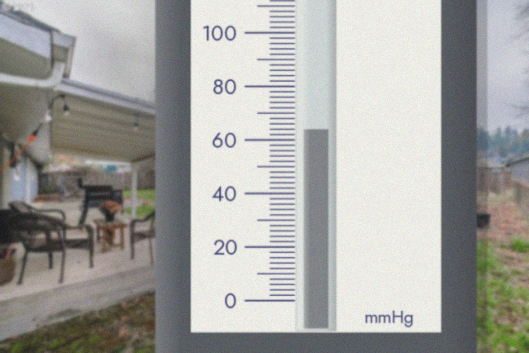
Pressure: 64 mmHg
